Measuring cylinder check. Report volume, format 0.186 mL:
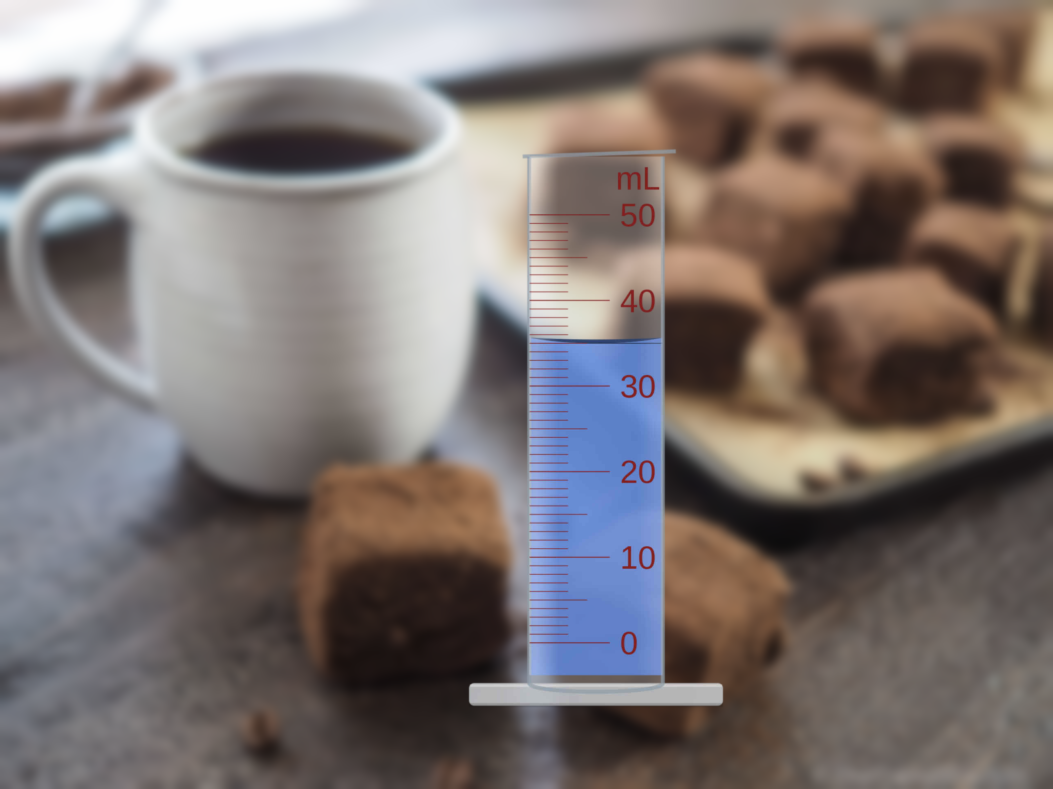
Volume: 35 mL
